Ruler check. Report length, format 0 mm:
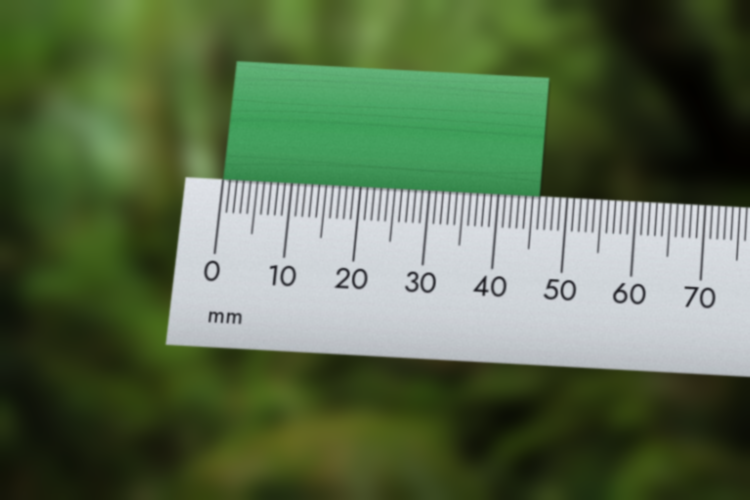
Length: 46 mm
